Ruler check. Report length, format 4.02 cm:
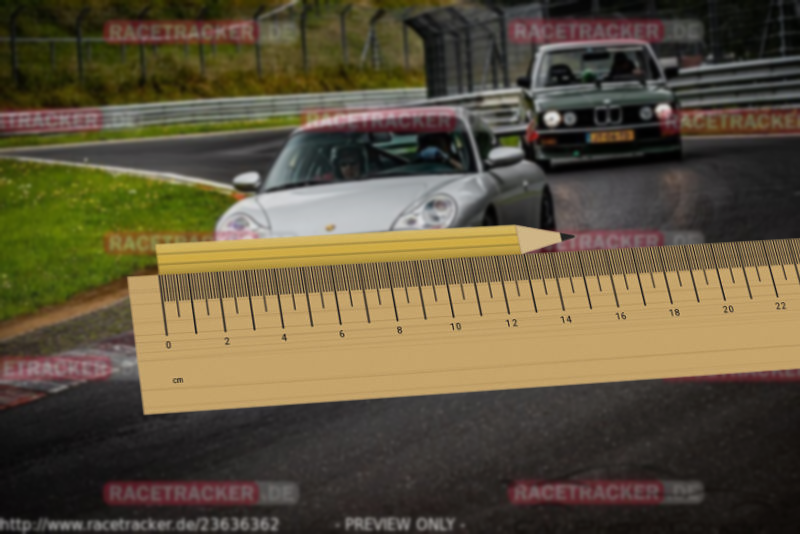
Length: 15 cm
